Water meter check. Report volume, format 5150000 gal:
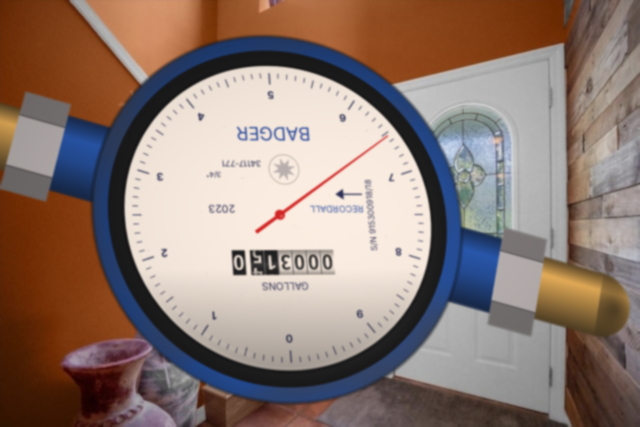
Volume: 3146.5 gal
